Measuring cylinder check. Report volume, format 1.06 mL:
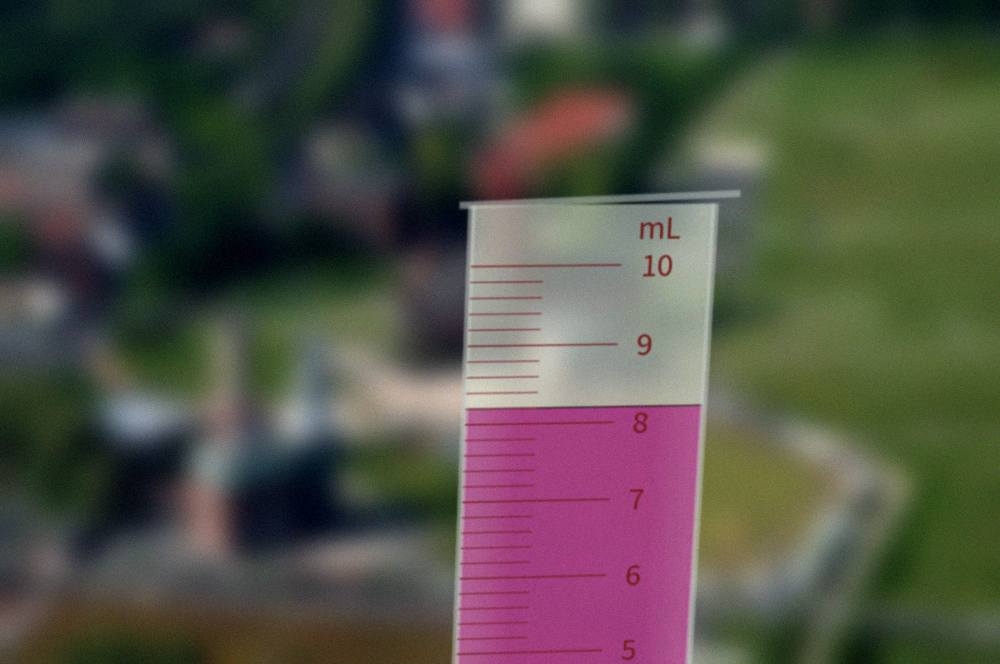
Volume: 8.2 mL
